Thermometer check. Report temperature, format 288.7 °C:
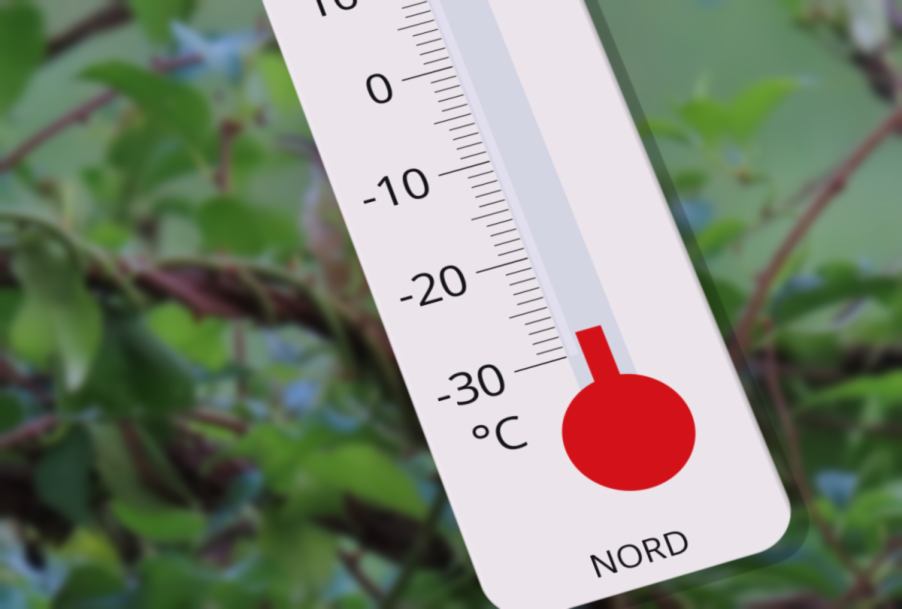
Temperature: -28 °C
